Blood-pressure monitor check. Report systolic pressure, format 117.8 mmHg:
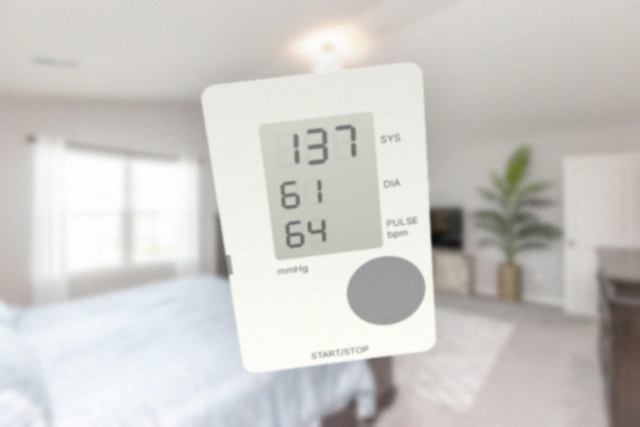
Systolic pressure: 137 mmHg
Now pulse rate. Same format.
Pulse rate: 64 bpm
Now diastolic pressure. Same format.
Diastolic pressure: 61 mmHg
